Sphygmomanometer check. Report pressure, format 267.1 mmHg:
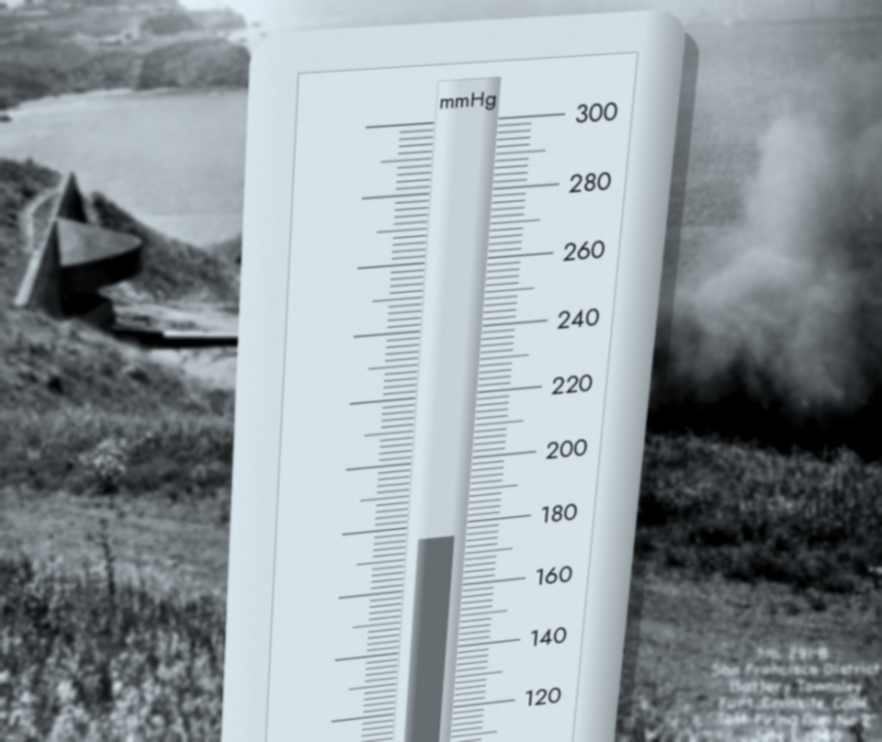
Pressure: 176 mmHg
